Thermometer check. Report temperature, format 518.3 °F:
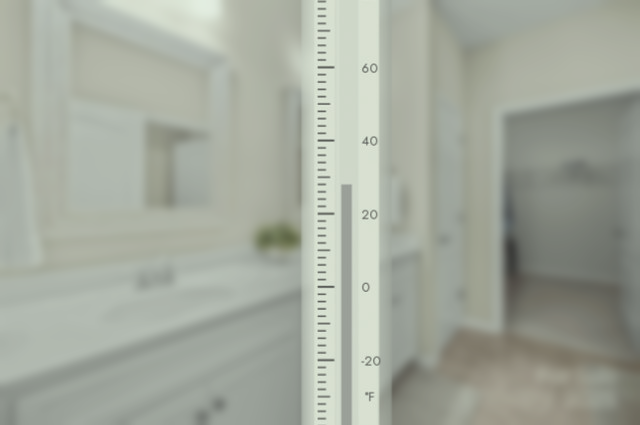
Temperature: 28 °F
